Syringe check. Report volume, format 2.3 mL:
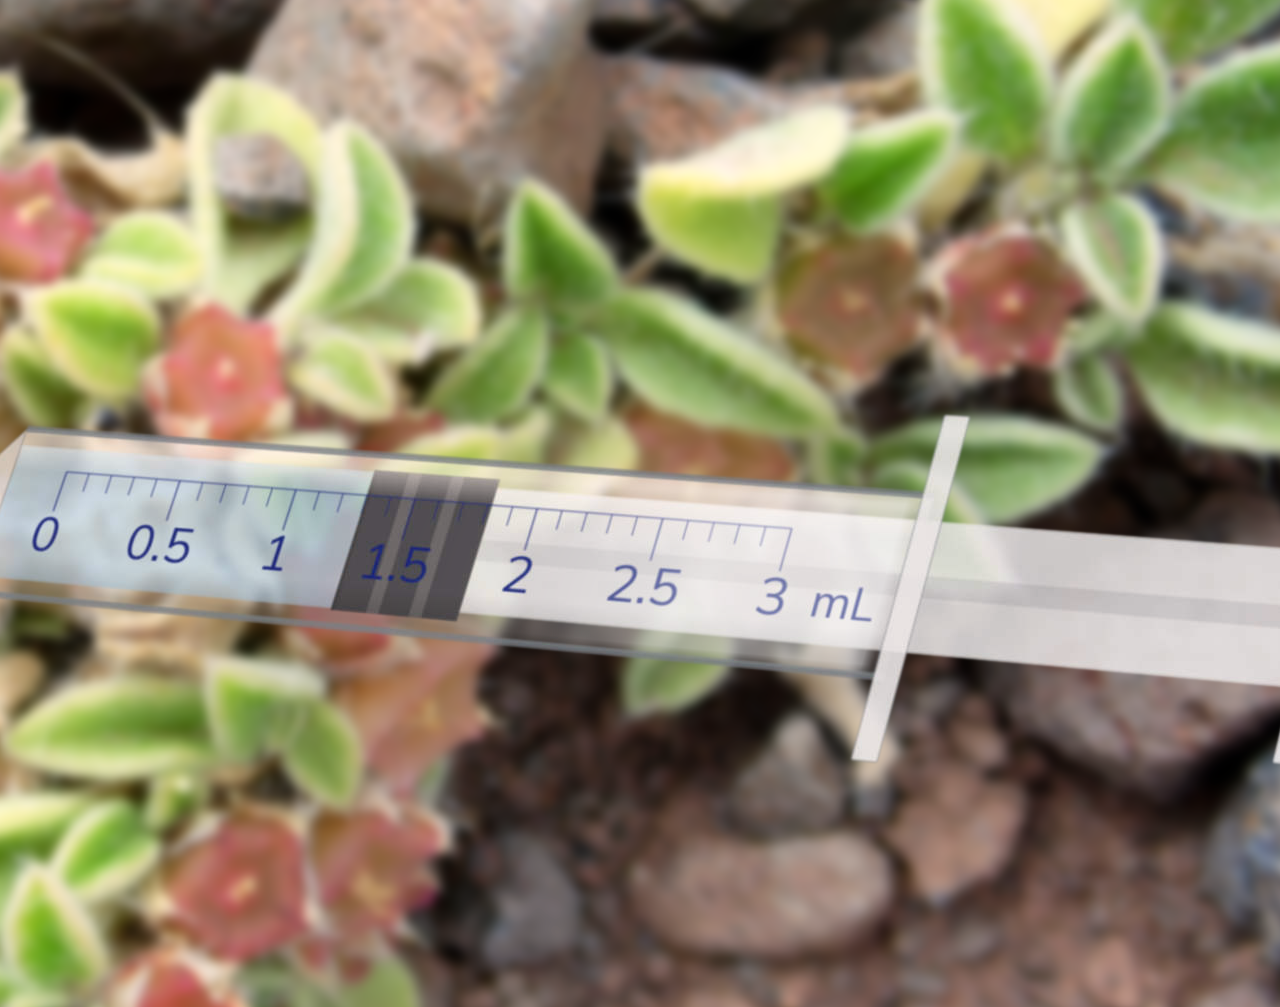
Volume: 1.3 mL
